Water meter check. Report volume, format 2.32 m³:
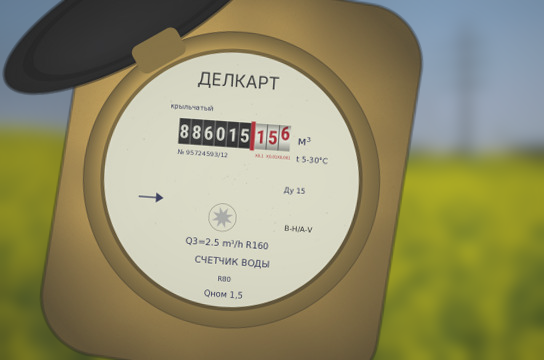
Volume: 886015.156 m³
